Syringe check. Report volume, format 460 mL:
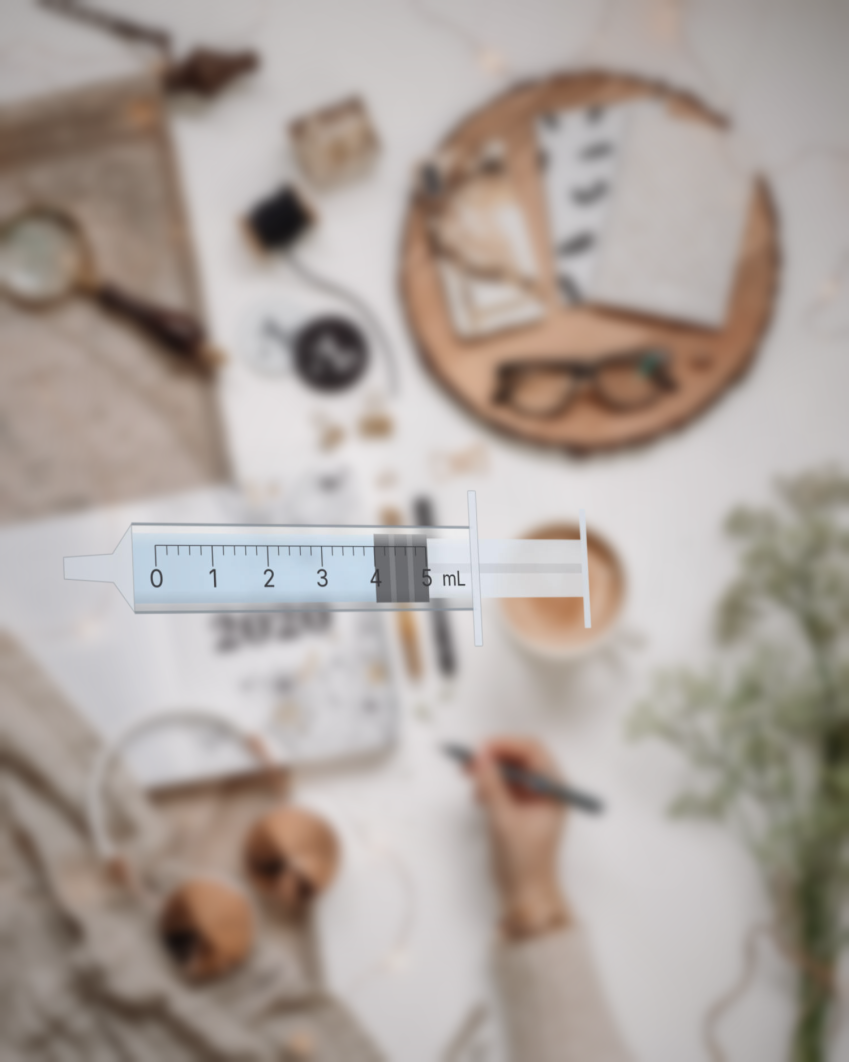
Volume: 4 mL
